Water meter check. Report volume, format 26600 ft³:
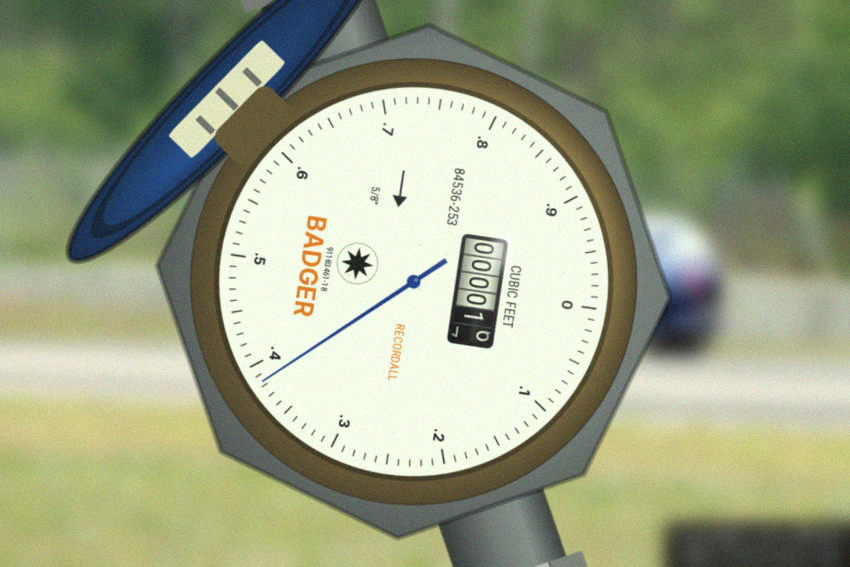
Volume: 16.38 ft³
